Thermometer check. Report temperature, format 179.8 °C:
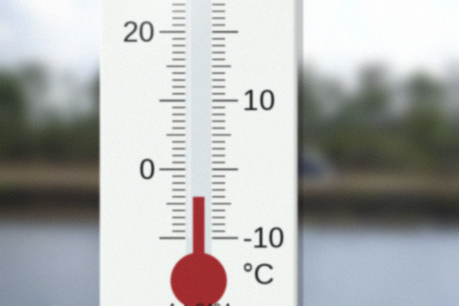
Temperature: -4 °C
